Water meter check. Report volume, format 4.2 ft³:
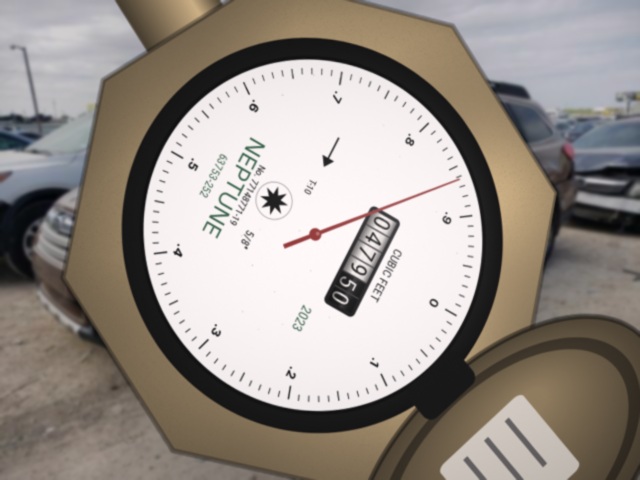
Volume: 47949.86 ft³
